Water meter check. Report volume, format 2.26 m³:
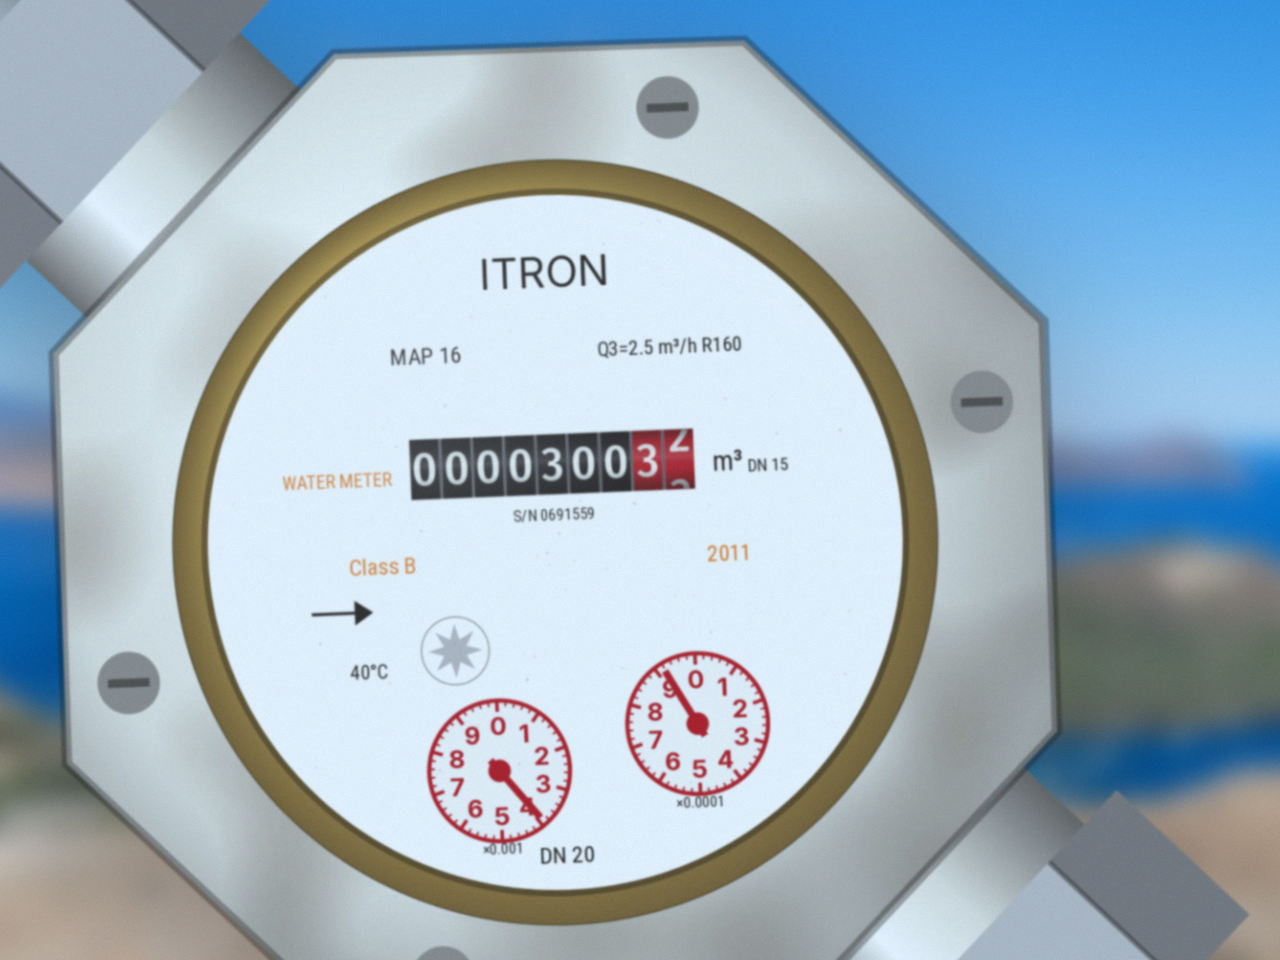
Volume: 300.3239 m³
